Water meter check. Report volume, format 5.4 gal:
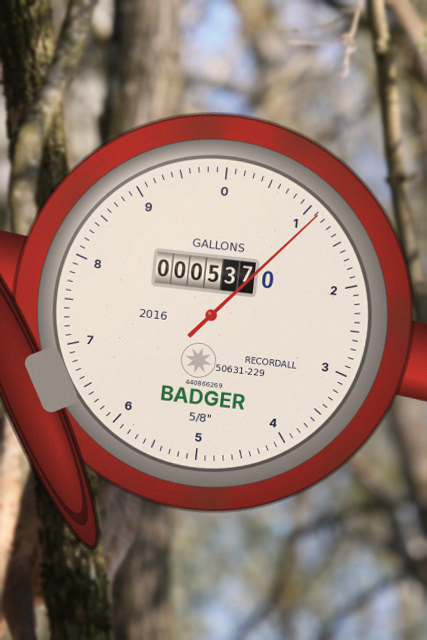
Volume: 5371.1 gal
